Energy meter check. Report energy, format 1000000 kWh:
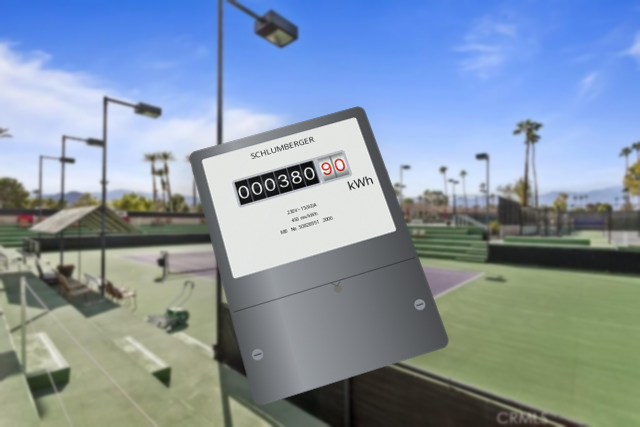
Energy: 380.90 kWh
